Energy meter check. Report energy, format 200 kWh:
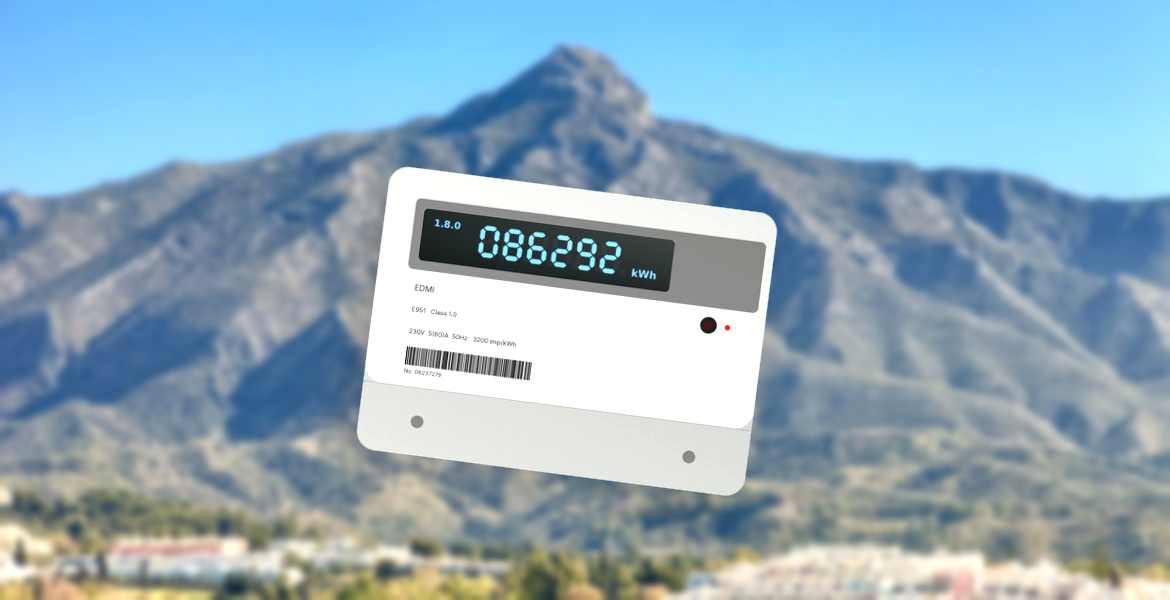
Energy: 86292 kWh
